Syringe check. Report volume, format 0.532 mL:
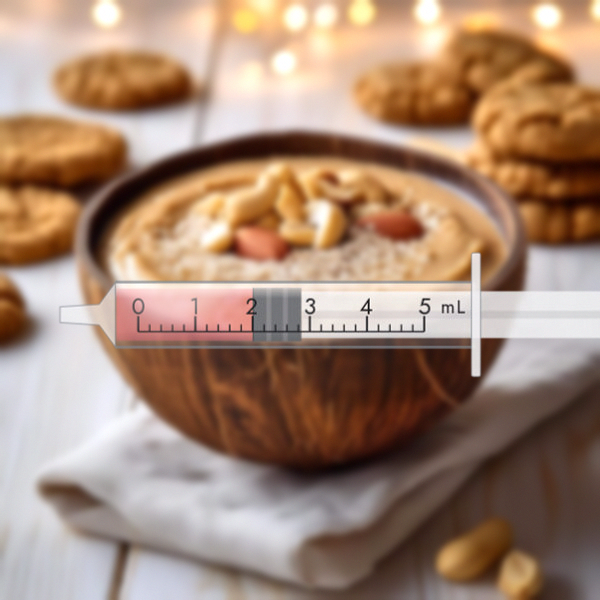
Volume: 2 mL
